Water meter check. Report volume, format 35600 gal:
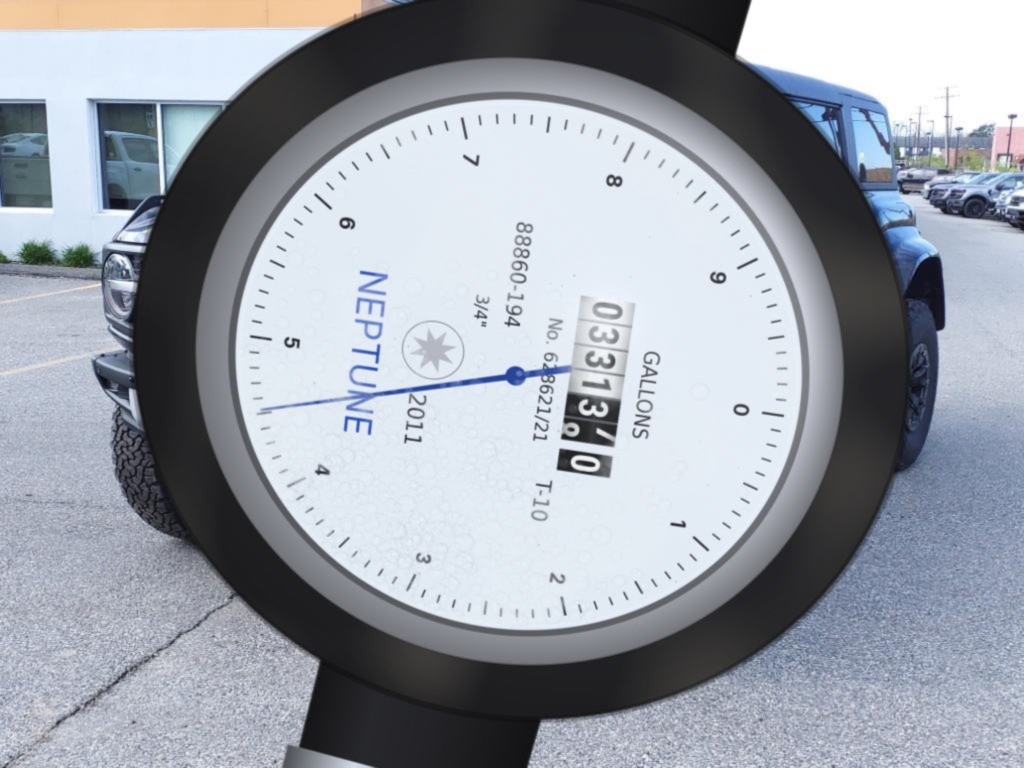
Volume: 331374.5 gal
